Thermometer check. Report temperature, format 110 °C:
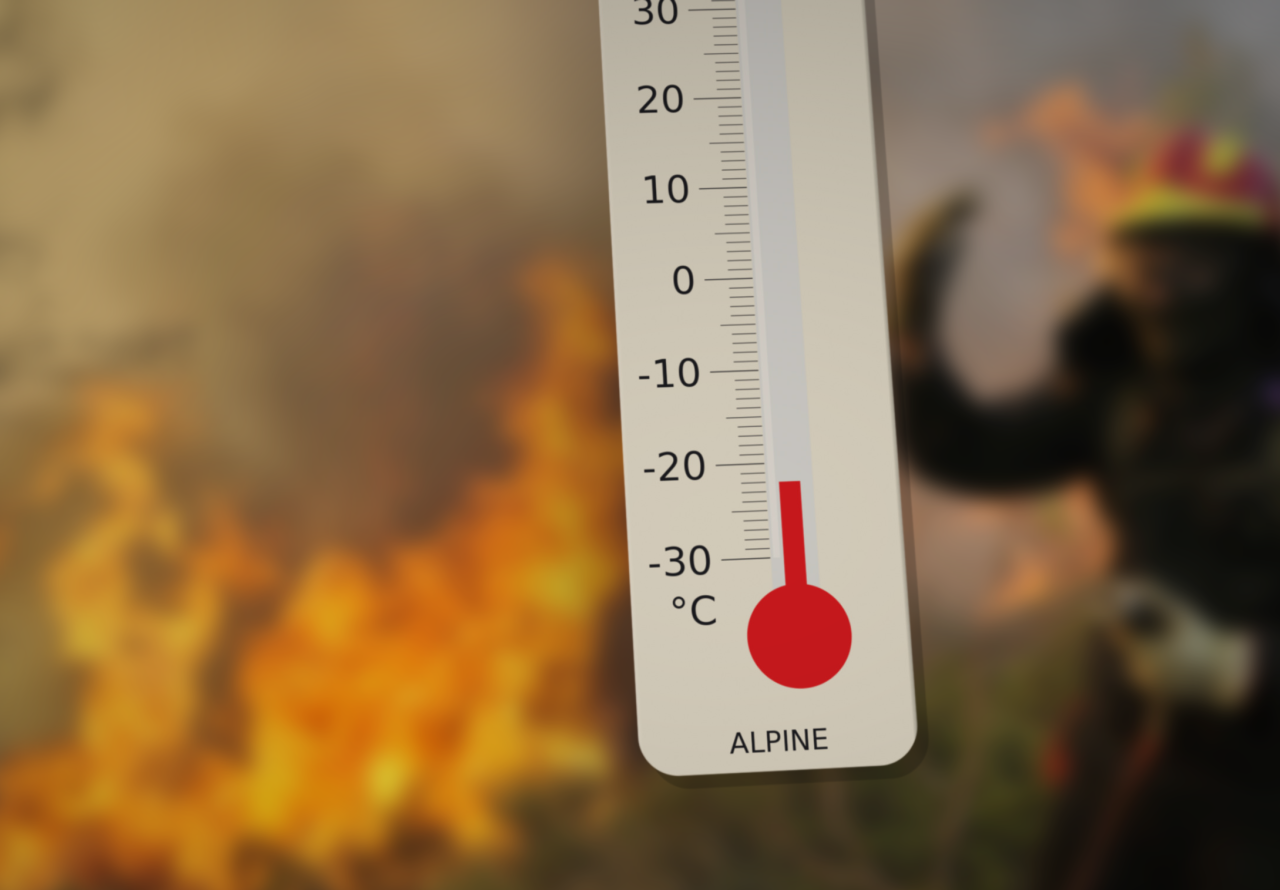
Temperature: -22 °C
